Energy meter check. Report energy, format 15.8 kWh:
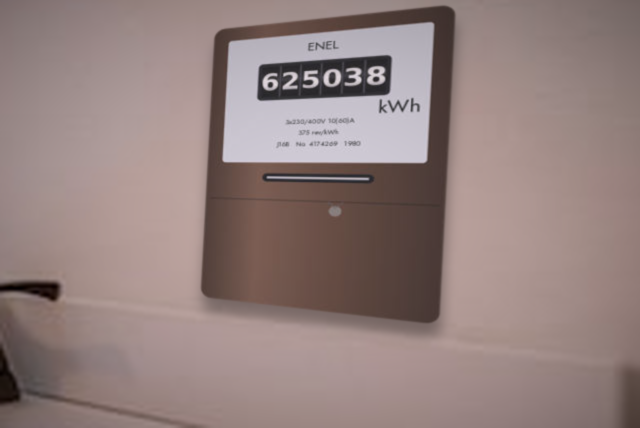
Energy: 625038 kWh
